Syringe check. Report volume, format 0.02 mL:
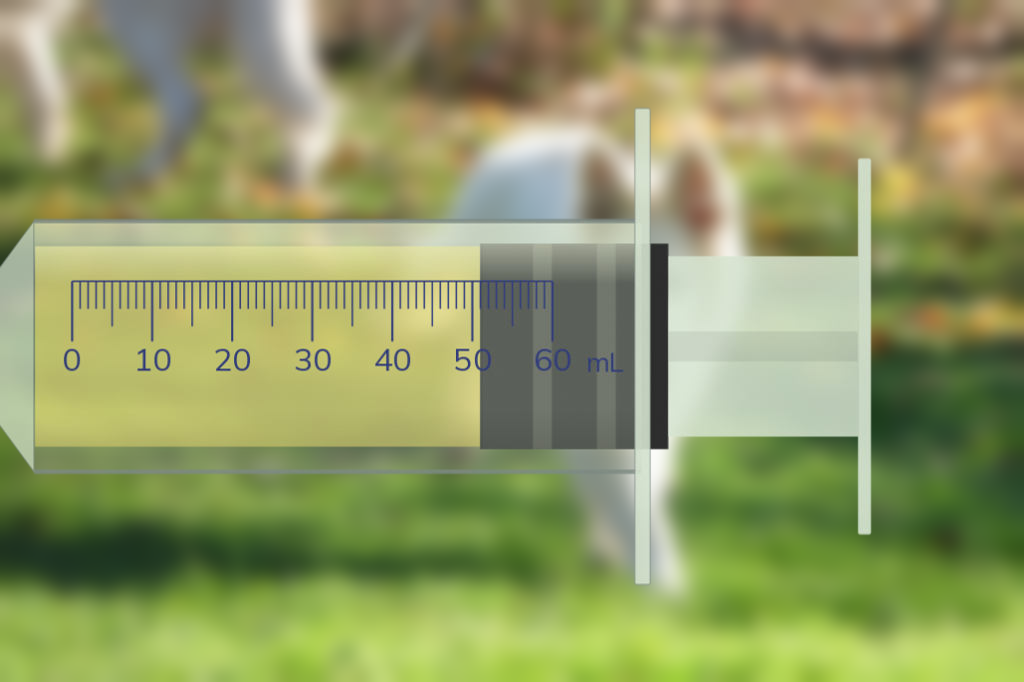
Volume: 51 mL
